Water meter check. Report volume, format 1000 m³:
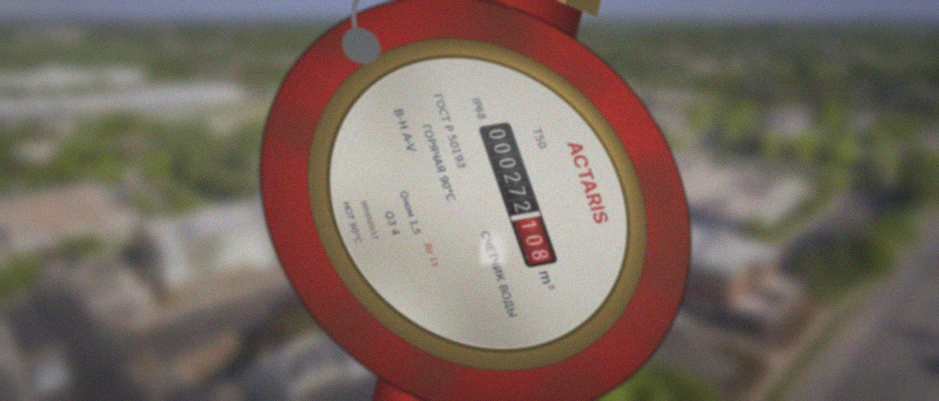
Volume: 272.108 m³
